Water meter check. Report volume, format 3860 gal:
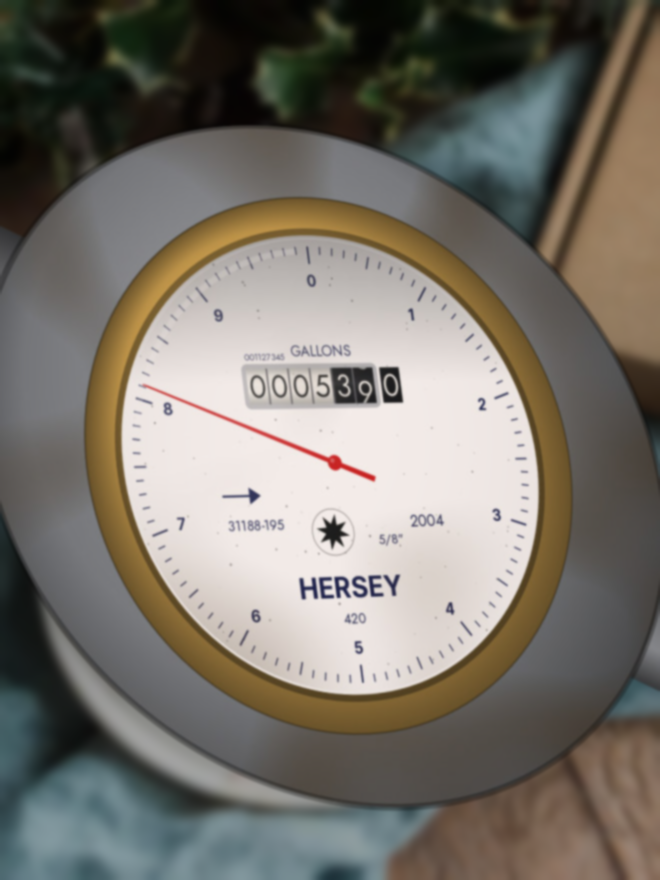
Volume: 5388.1 gal
